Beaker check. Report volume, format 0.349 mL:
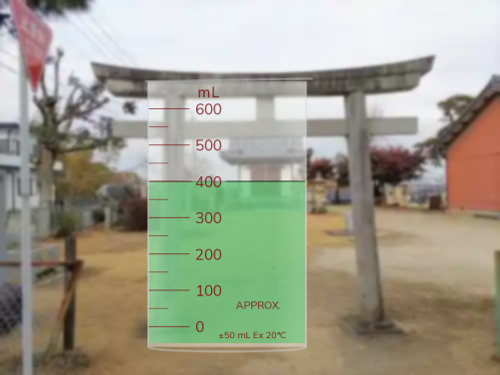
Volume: 400 mL
